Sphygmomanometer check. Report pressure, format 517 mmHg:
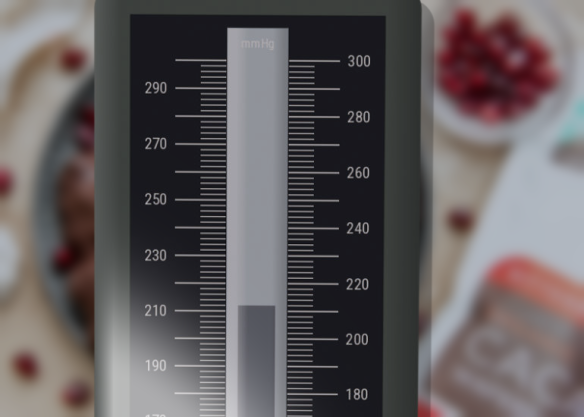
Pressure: 212 mmHg
